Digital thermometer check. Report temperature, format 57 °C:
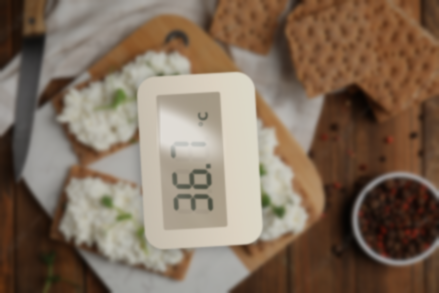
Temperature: 36.7 °C
